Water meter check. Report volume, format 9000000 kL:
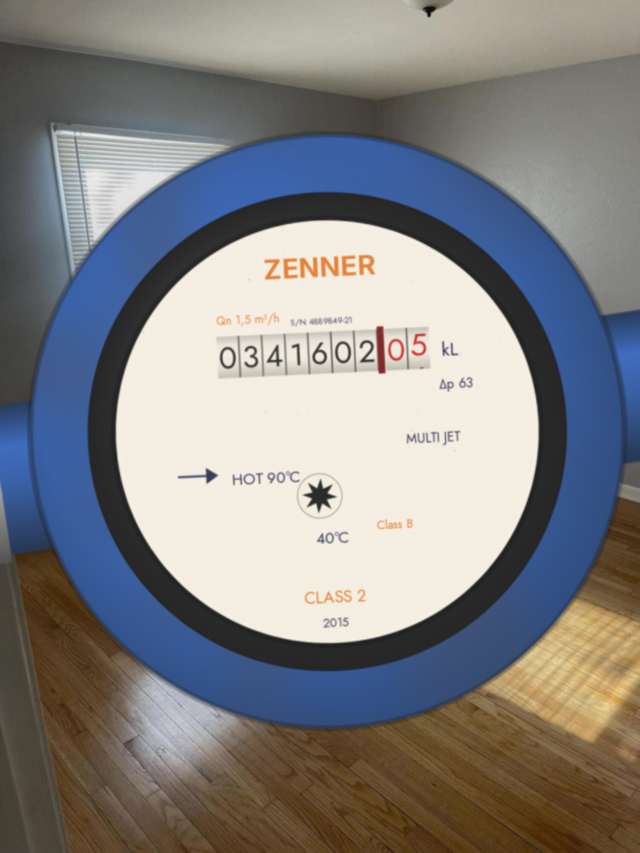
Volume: 341602.05 kL
